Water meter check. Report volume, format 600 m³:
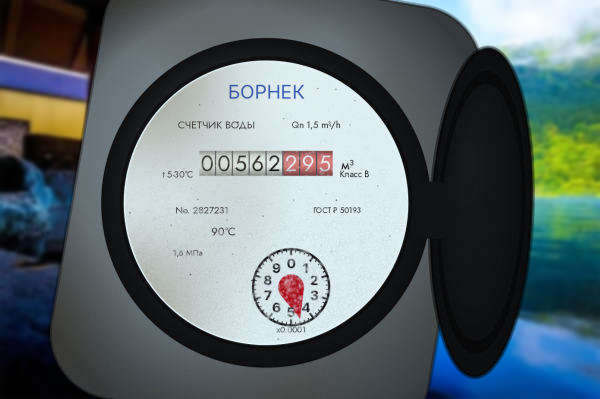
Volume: 562.2954 m³
